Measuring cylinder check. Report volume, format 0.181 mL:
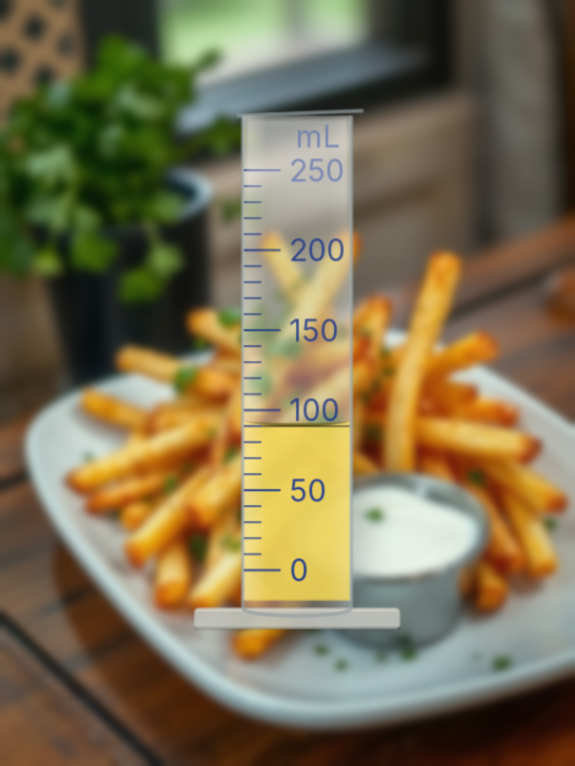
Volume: 90 mL
